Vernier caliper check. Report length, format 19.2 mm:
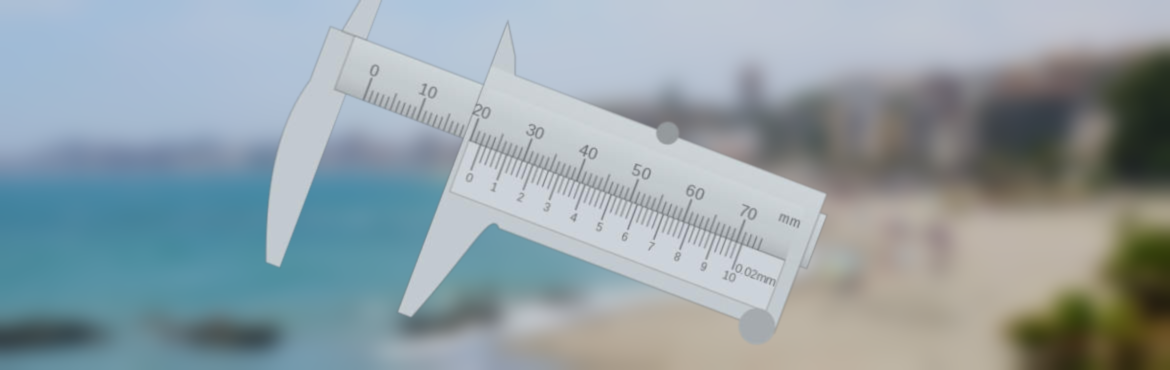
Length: 22.0 mm
